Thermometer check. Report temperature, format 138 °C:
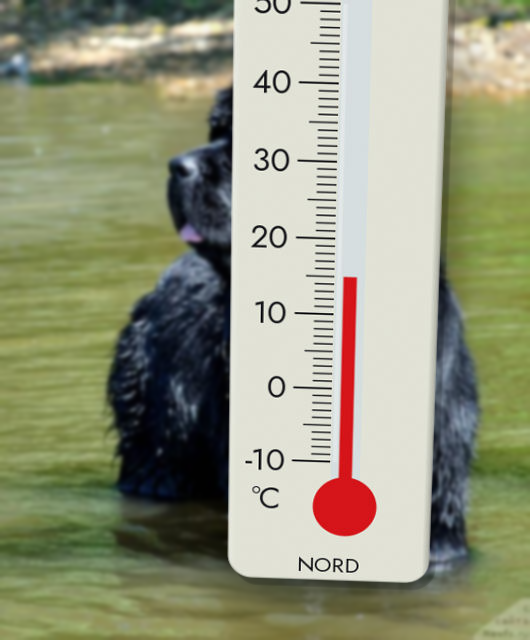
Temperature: 15 °C
